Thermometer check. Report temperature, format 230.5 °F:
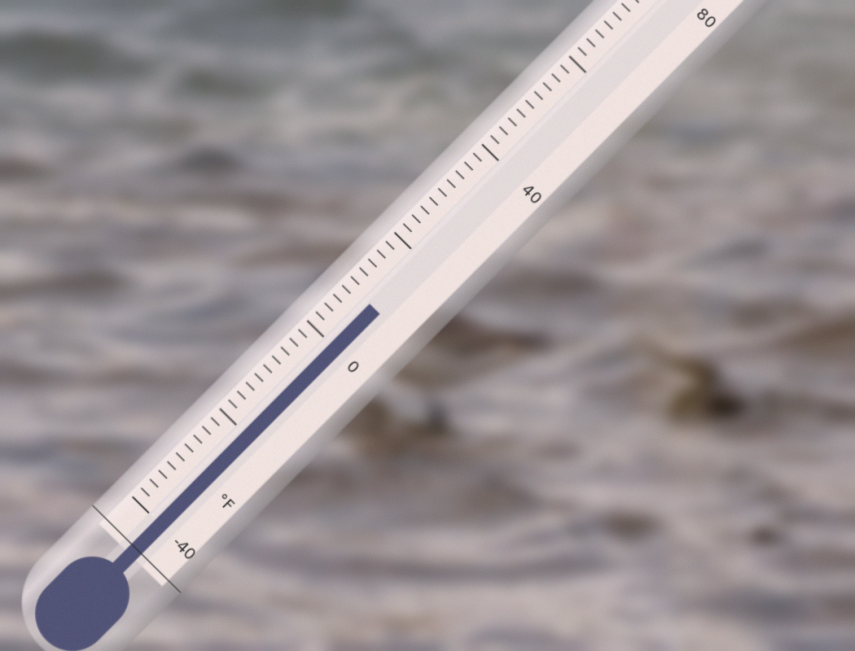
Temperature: 9 °F
